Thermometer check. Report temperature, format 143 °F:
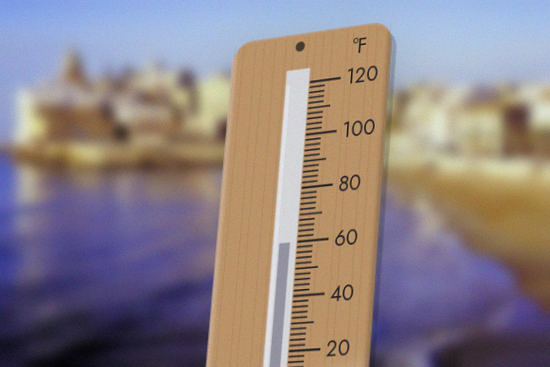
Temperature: 60 °F
